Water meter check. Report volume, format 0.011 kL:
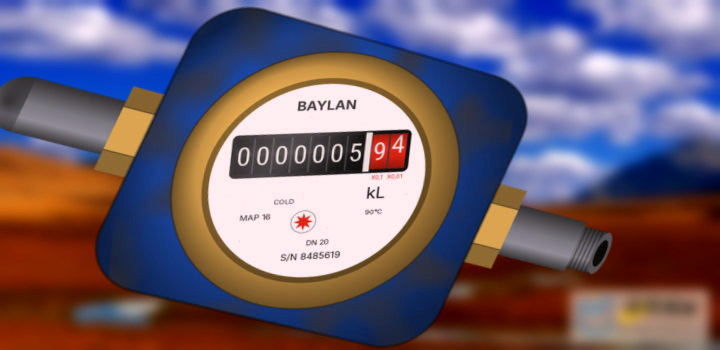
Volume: 5.94 kL
